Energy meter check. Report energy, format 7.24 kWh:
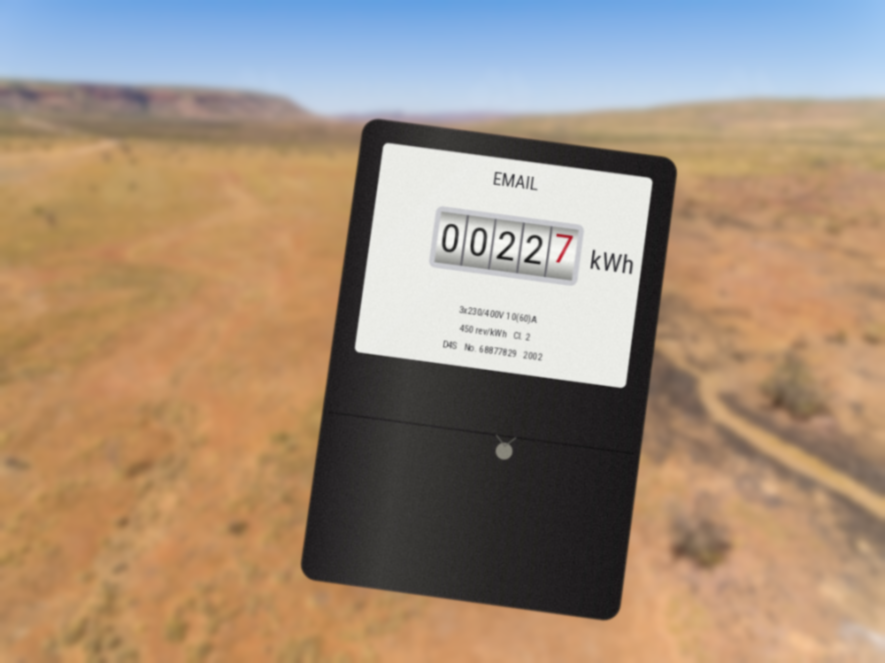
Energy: 22.7 kWh
